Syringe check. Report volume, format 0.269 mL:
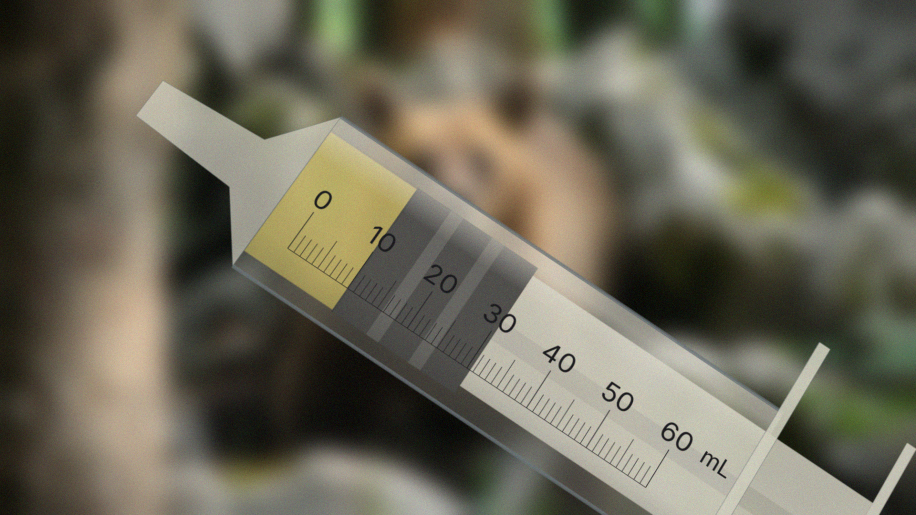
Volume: 10 mL
